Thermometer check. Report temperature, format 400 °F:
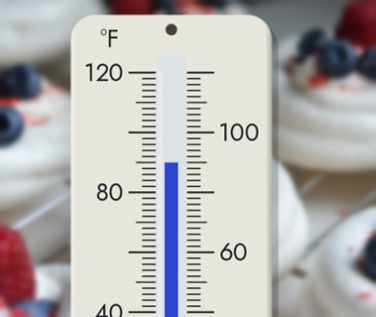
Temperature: 90 °F
